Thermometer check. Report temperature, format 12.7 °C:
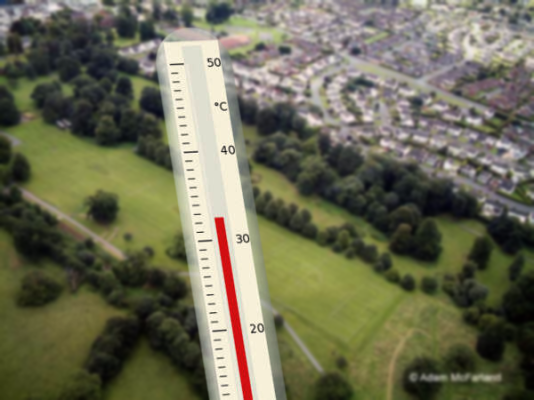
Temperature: 32.5 °C
